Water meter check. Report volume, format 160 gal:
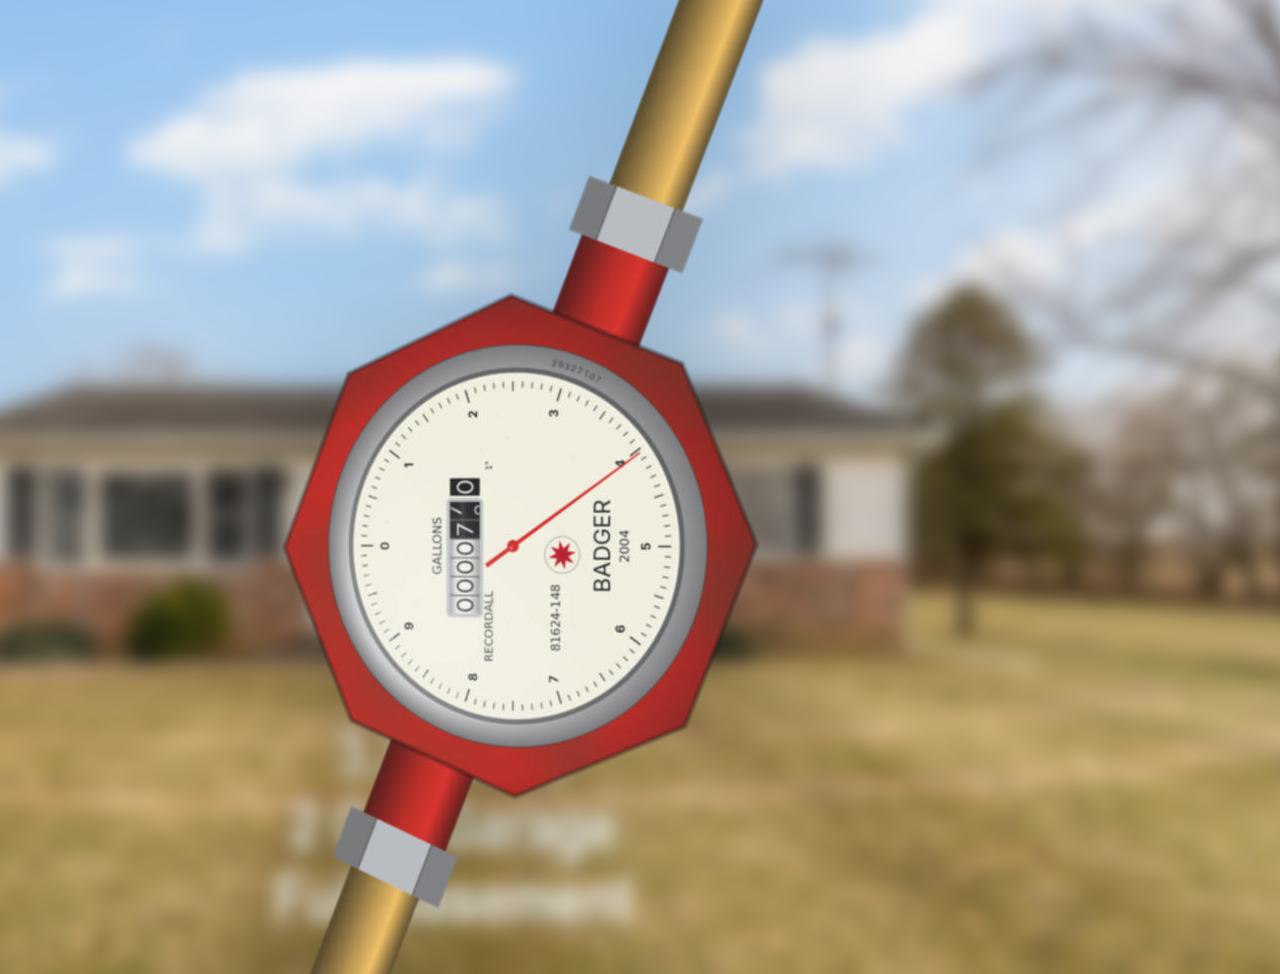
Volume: 774.0 gal
